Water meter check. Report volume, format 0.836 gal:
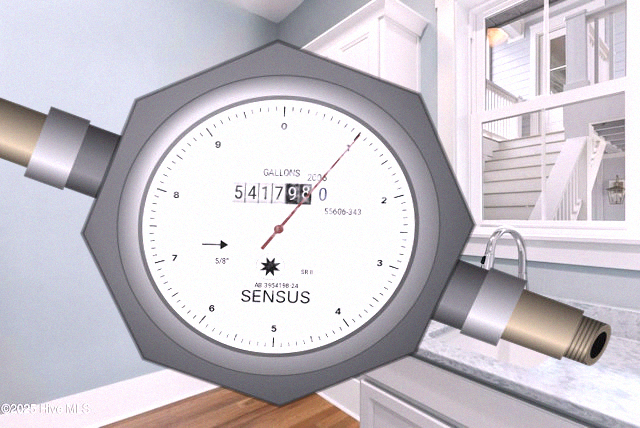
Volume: 5417981.0 gal
